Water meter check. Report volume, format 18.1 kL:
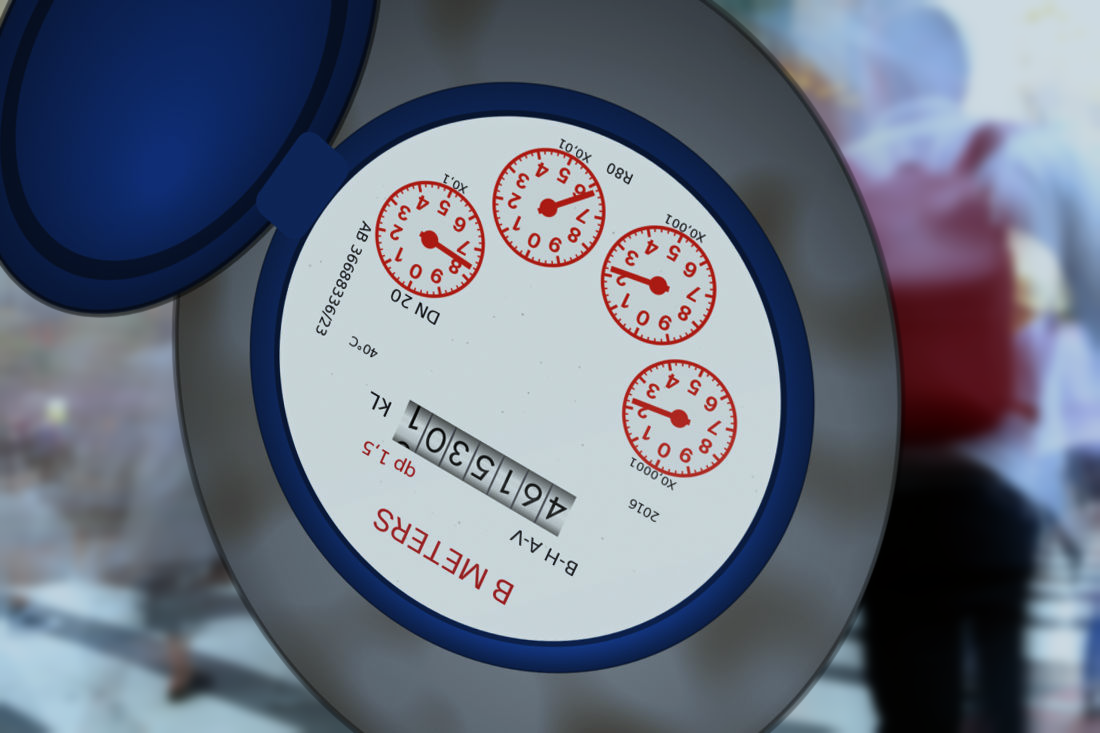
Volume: 4615300.7622 kL
